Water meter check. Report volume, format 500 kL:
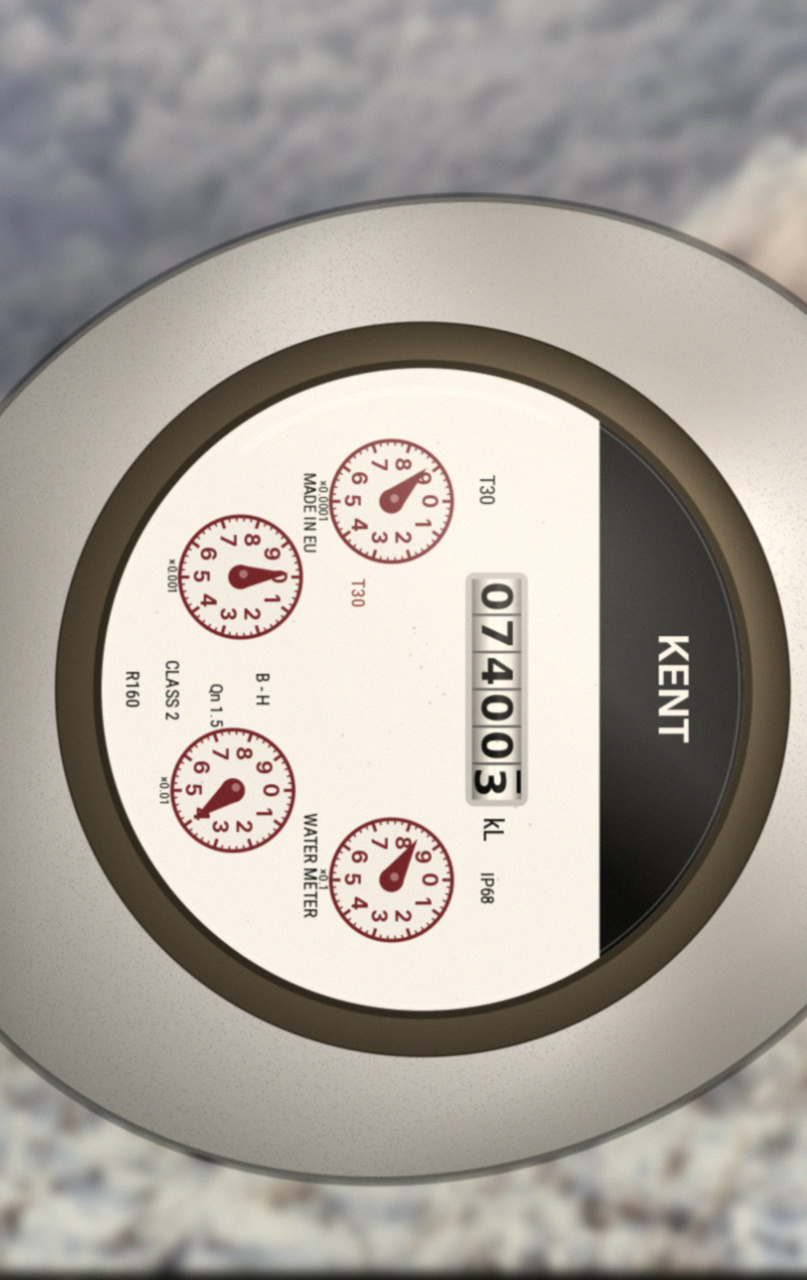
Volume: 74002.8398 kL
